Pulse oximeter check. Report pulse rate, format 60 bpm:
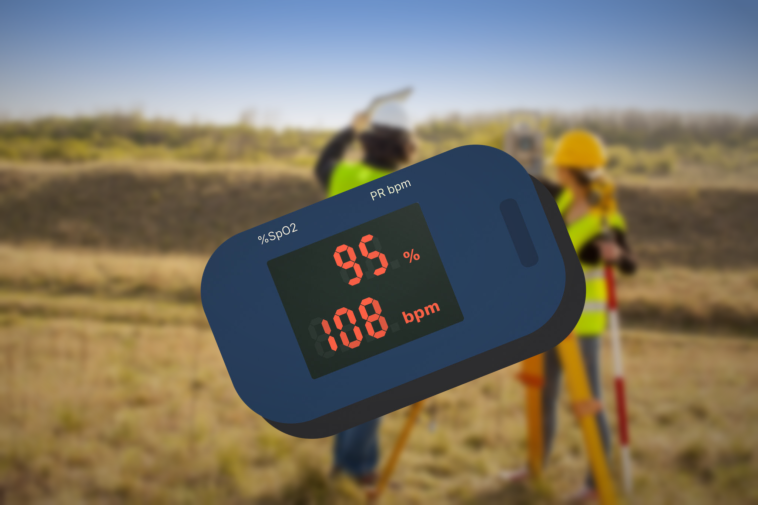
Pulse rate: 108 bpm
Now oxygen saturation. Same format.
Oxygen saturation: 95 %
